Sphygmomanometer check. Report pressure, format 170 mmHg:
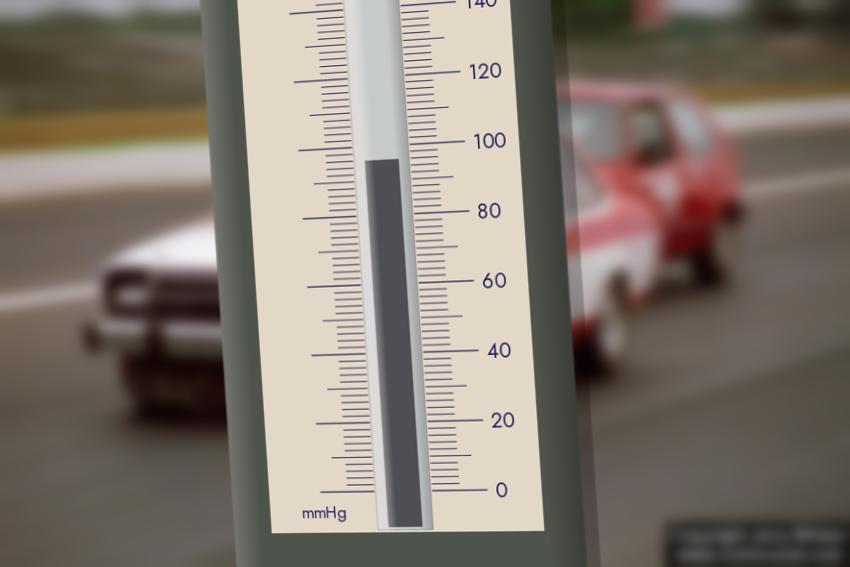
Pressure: 96 mmHg
